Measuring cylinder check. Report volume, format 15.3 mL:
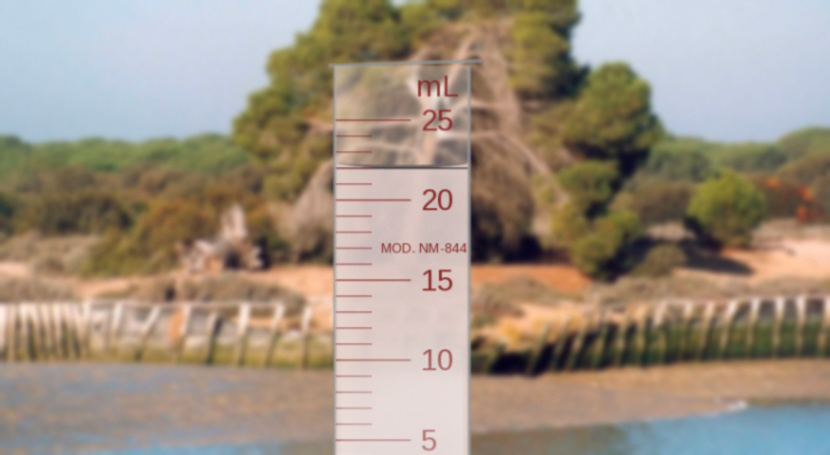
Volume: 22 mL
